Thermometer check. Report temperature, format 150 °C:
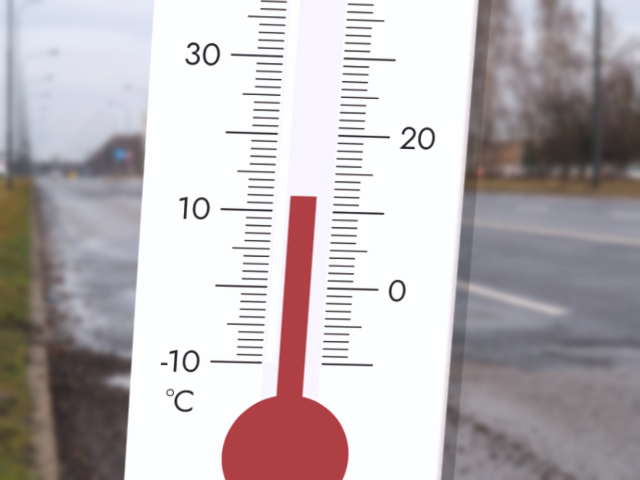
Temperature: 12 °C
